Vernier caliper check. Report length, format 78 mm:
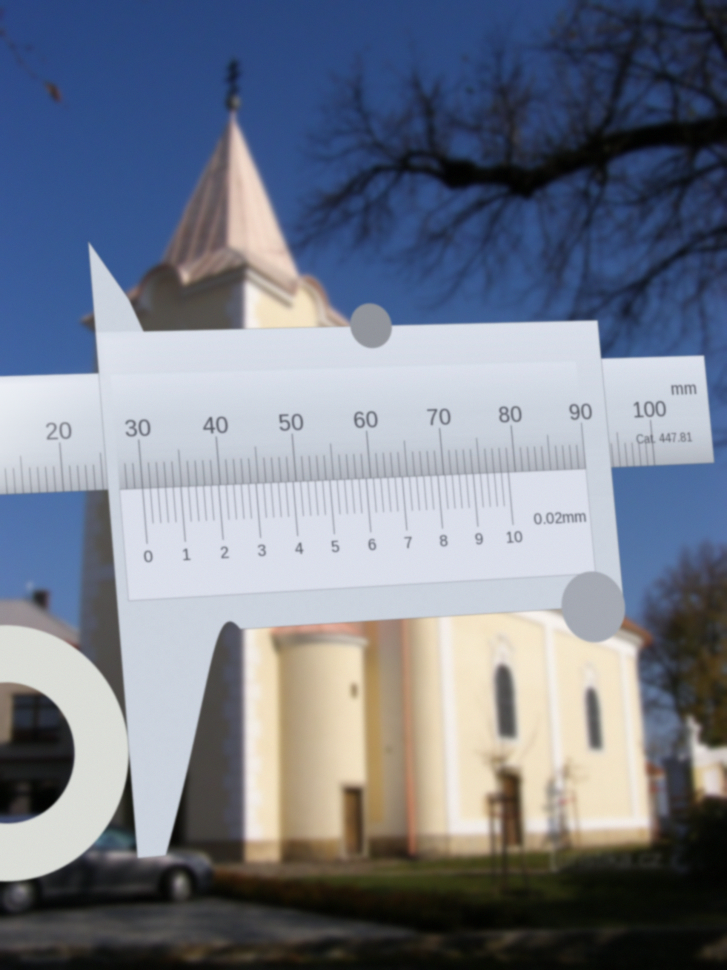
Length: 30.0 mm
